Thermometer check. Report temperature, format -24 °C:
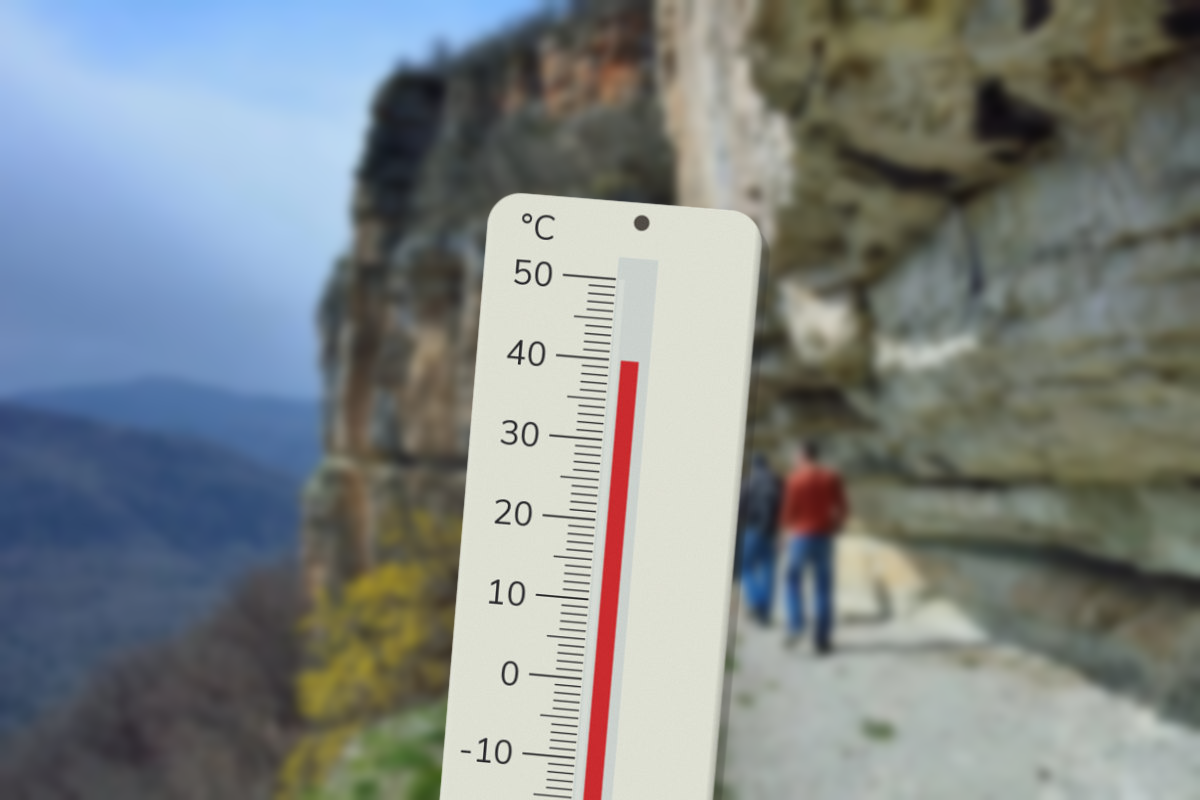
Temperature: 40 °C
